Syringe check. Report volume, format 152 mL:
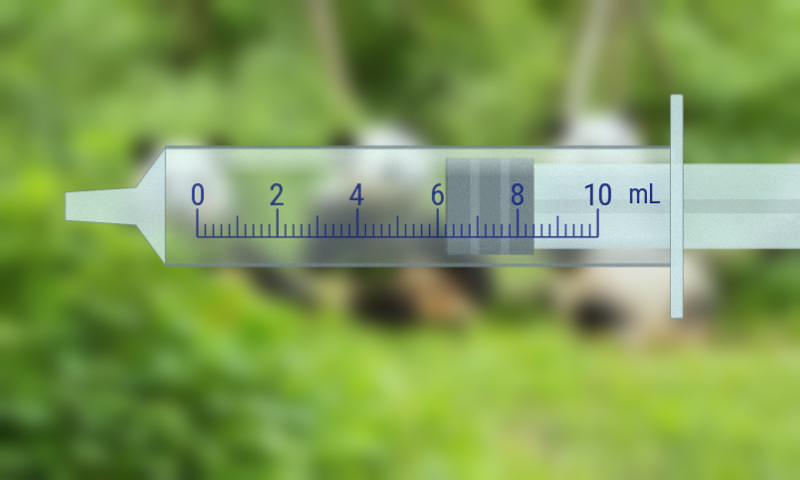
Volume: 6.2 mL
